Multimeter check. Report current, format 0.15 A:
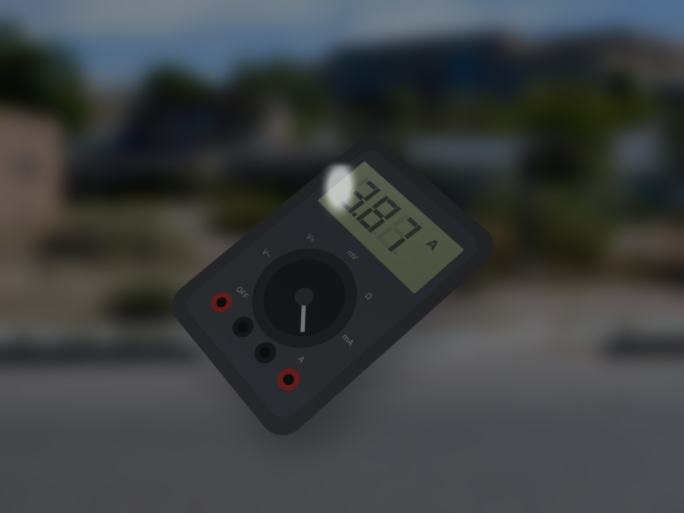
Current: 3.87 A
